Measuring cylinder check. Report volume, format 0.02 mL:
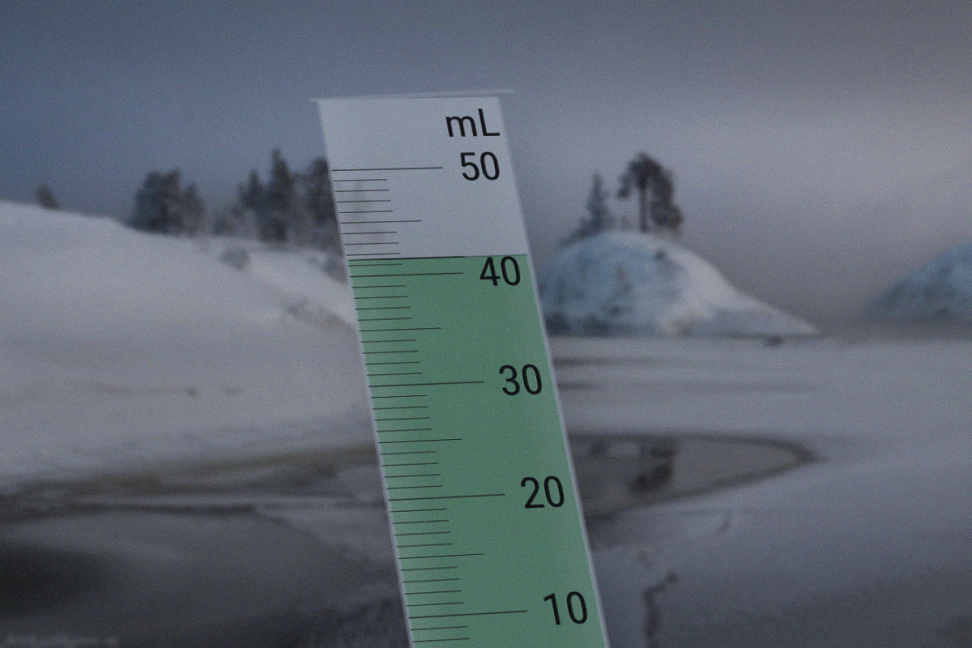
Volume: 41.5 mL
